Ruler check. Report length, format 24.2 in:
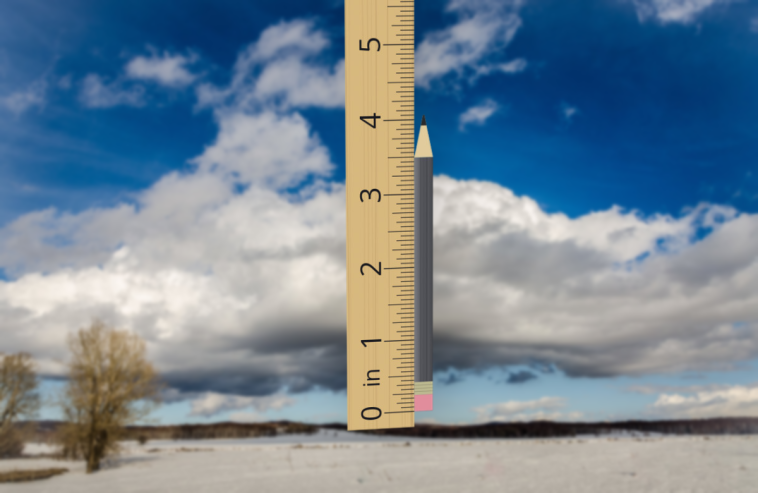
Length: 4.0625 in
